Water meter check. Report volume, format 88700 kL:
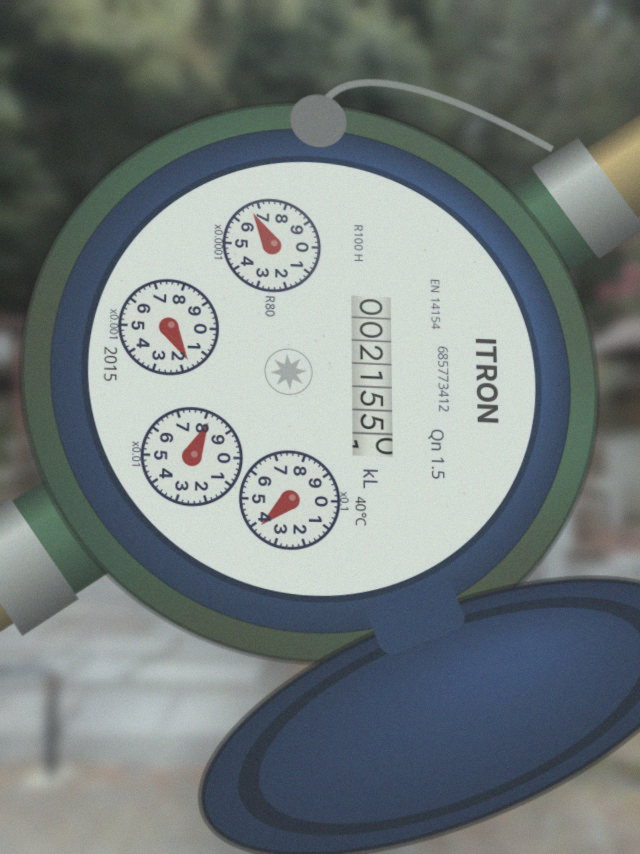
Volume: 21550.3816 kL
